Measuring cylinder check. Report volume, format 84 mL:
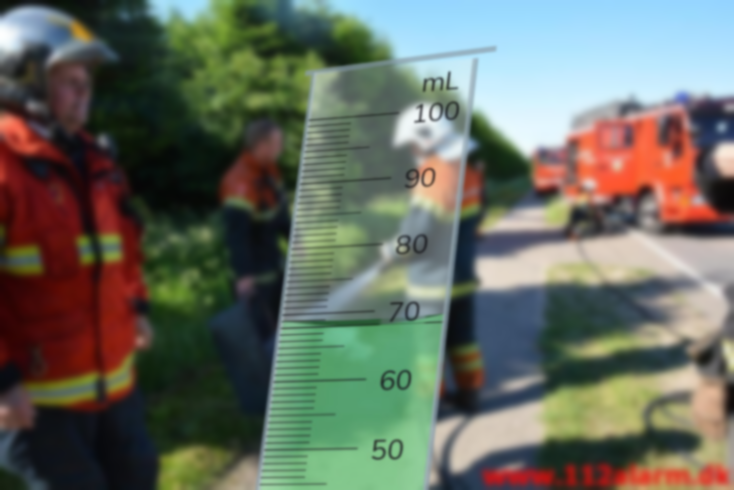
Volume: 68 mL
